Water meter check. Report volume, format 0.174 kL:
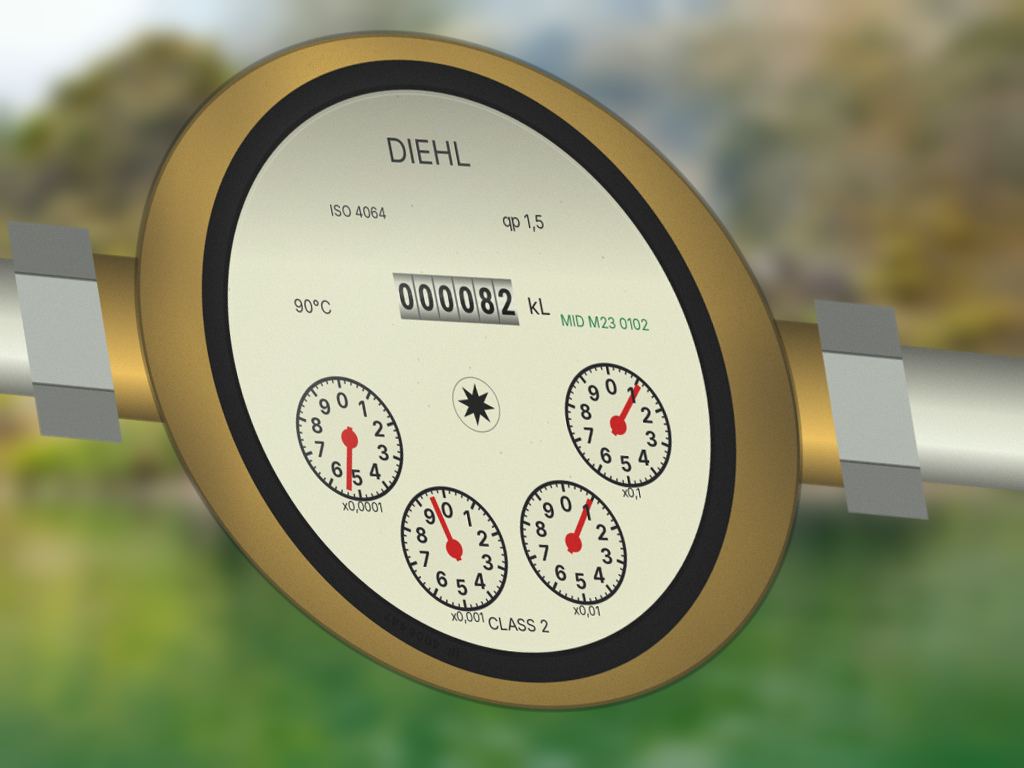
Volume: 82.1095 kL
